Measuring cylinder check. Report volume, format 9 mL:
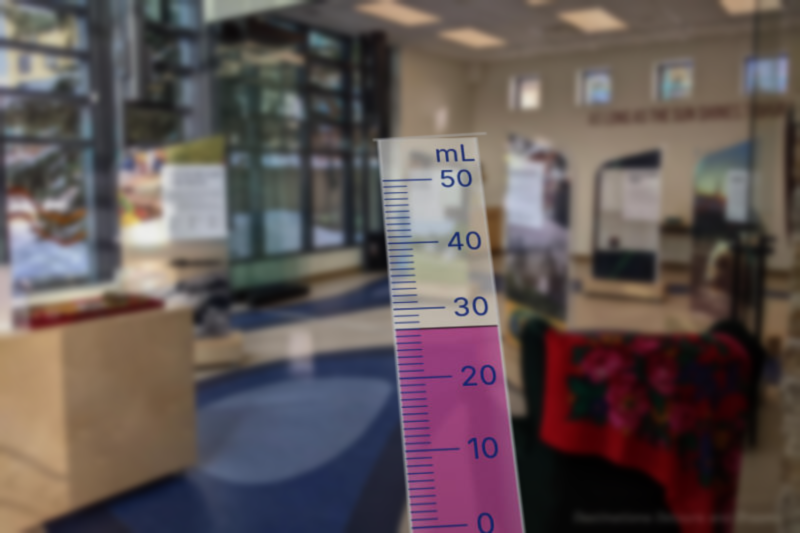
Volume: 27 mL
